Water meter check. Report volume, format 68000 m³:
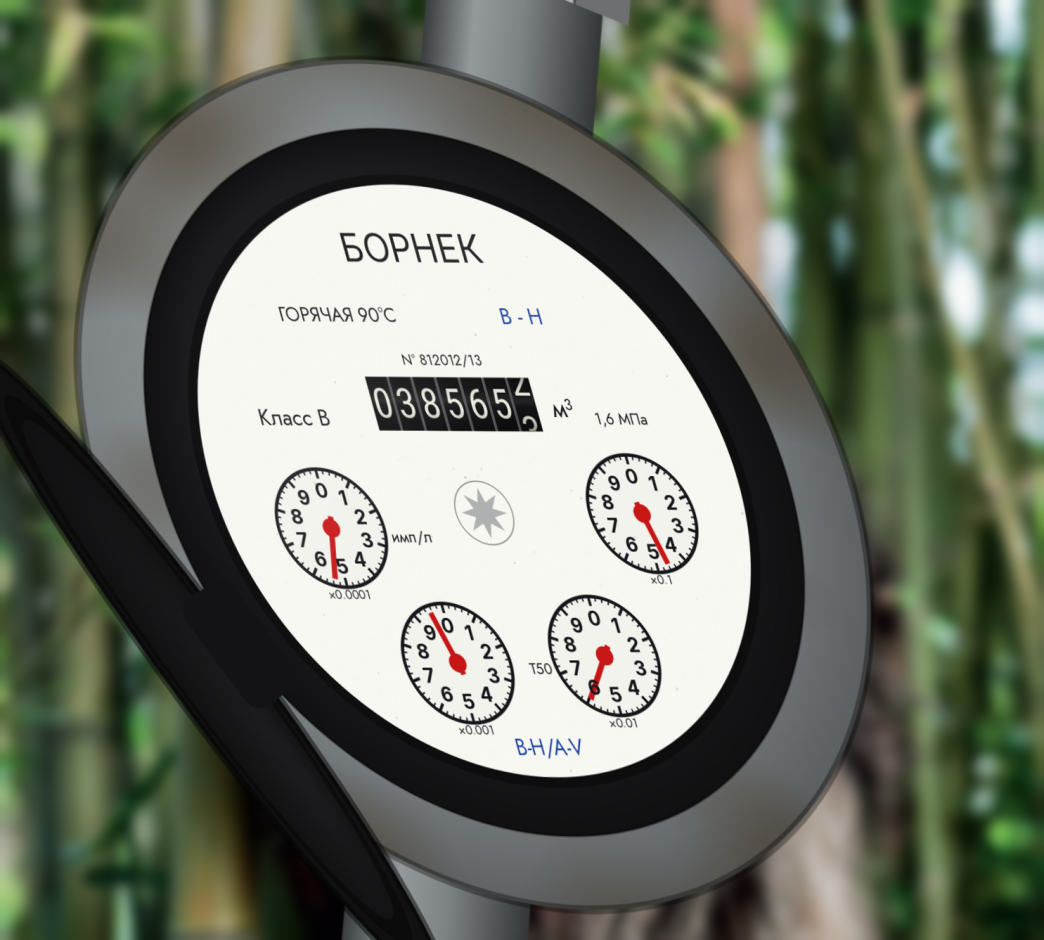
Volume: 385652.4595 m³
